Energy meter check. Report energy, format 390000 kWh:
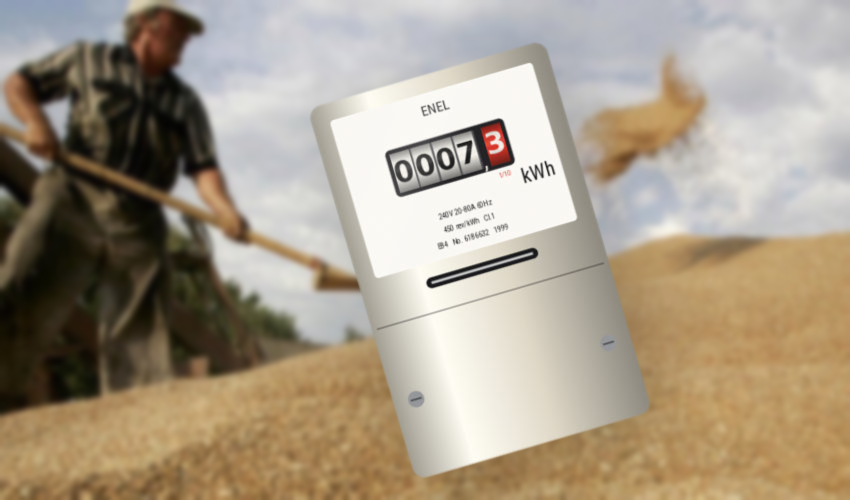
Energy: 7.3 kWh
